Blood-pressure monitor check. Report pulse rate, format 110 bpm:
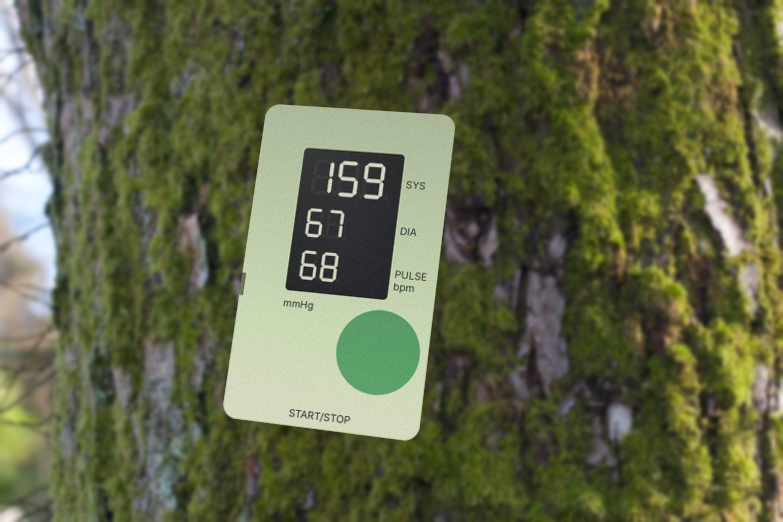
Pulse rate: 68 bpm
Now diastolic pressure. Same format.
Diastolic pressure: 67 mmHg
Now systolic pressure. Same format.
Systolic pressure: 159 mmHg
